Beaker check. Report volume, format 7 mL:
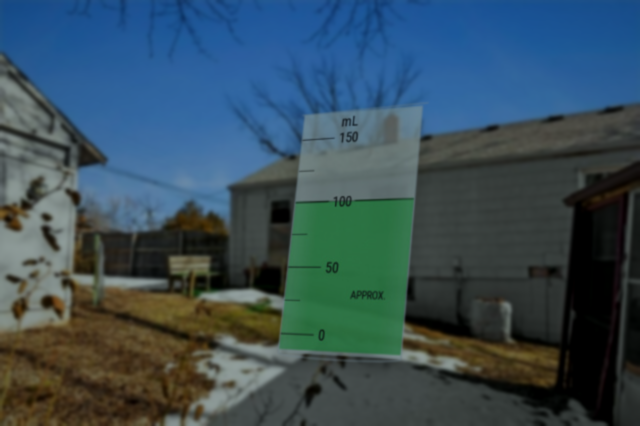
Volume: 100 mL
